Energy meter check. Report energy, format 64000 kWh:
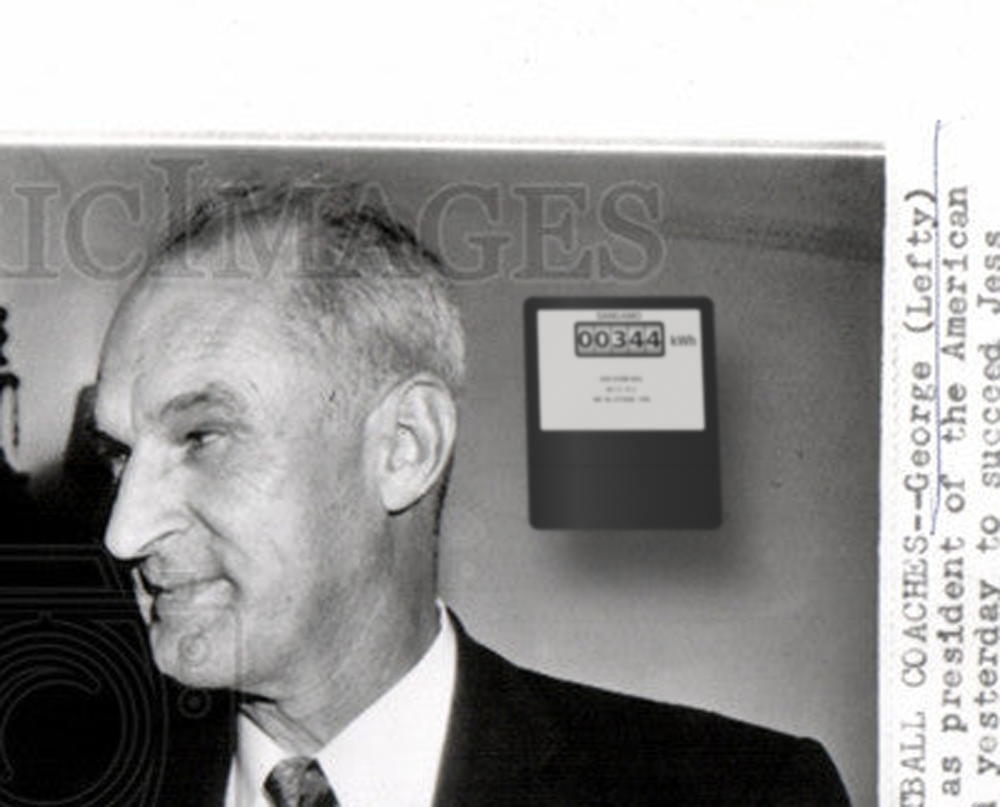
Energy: 344 kWh
